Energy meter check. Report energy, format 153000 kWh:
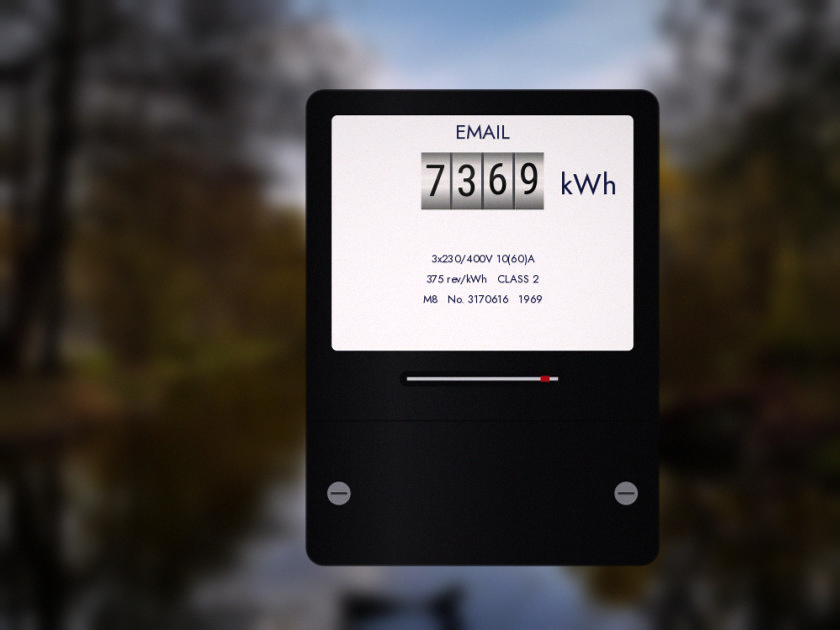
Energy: 7369 kWh
